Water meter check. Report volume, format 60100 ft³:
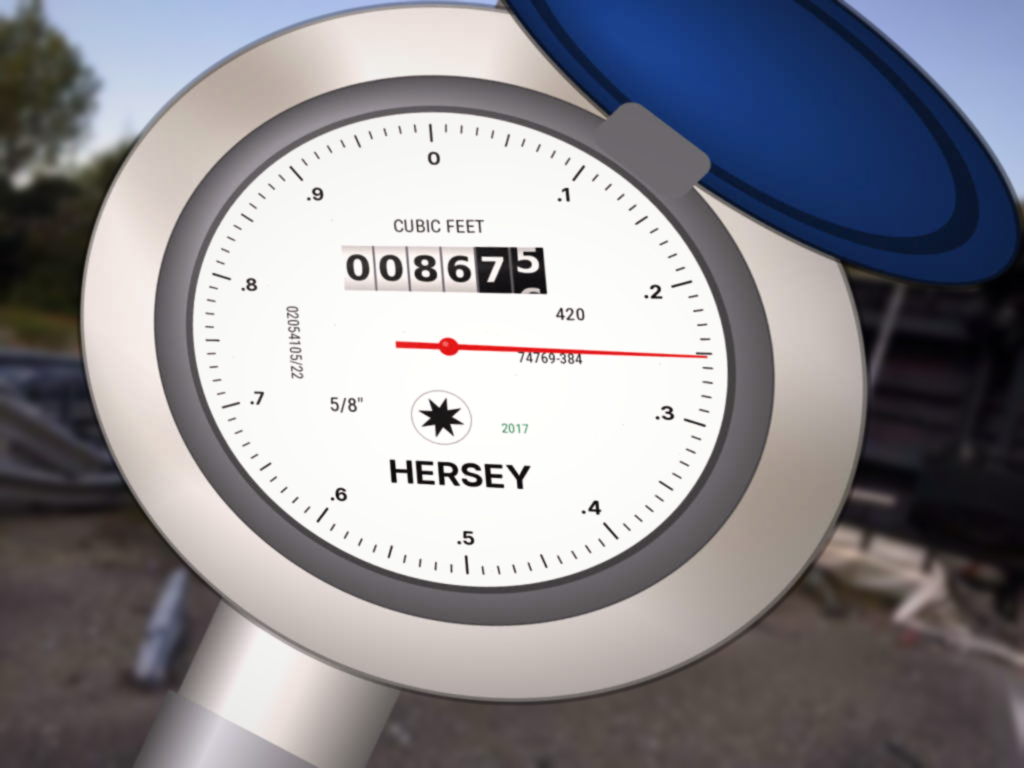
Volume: 8675.25 ft³
